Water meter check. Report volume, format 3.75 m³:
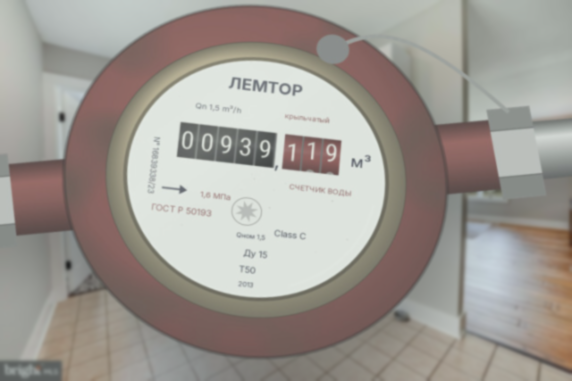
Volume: 939.119 m³
